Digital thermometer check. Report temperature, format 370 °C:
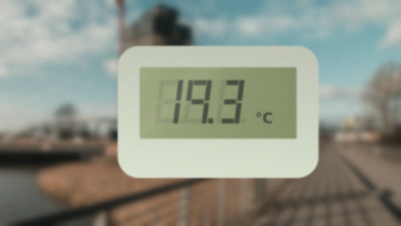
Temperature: 19.3 °C
